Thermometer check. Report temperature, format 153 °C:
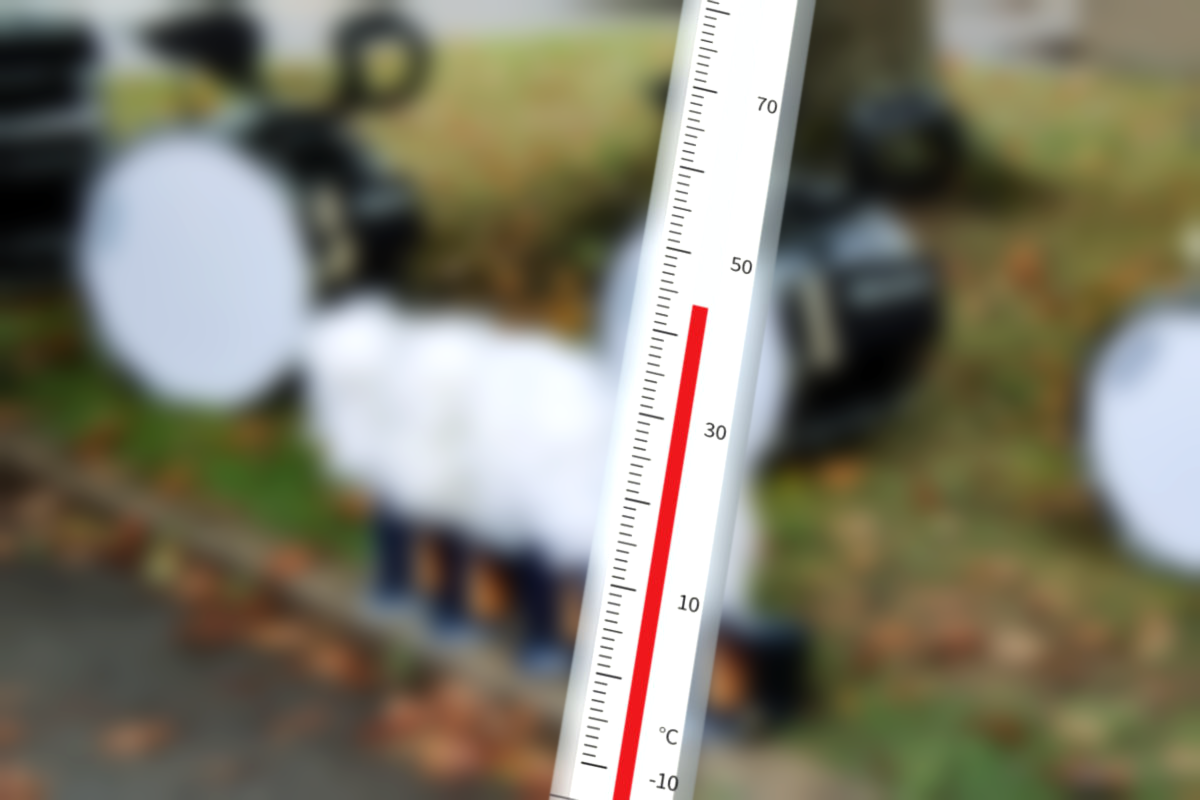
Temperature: 44 °C
